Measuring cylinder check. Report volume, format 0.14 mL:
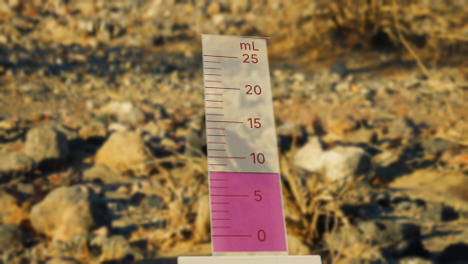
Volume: 8 mL
